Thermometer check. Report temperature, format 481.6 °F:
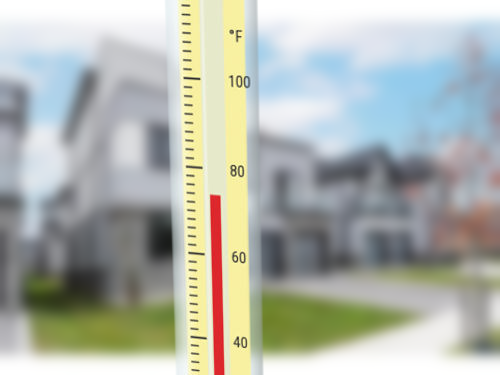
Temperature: 74 °F
